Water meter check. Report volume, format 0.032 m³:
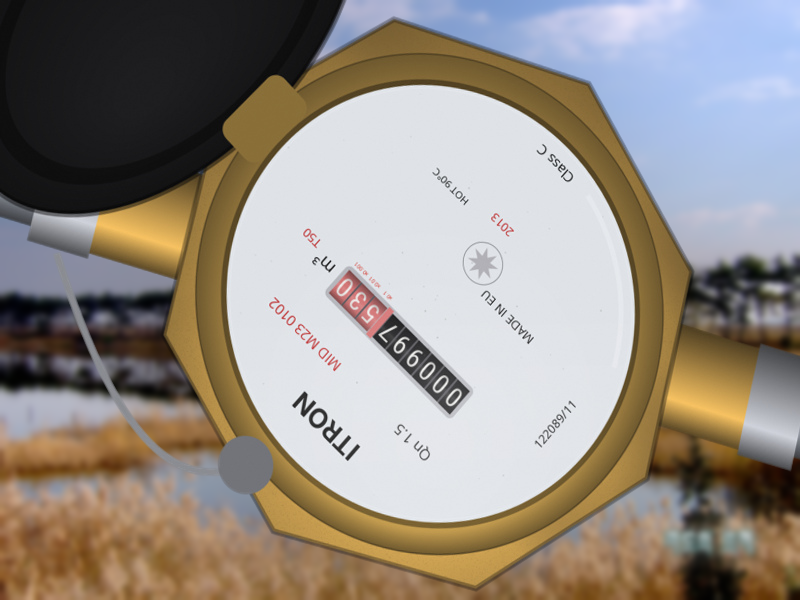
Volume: 997.530 m³
